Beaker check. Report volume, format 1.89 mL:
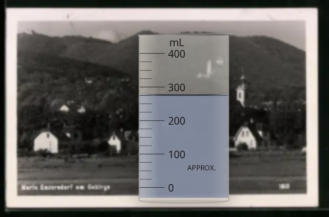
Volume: 275 mL
